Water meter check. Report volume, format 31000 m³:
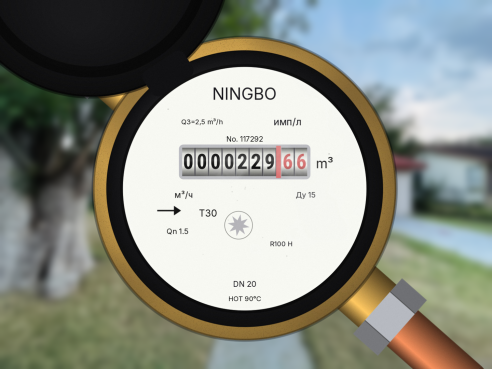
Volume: 229.66 m³
